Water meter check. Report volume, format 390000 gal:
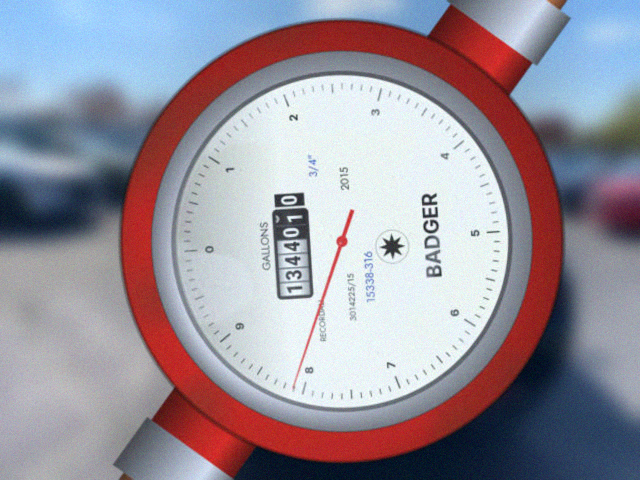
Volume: 1344008.1 gal
